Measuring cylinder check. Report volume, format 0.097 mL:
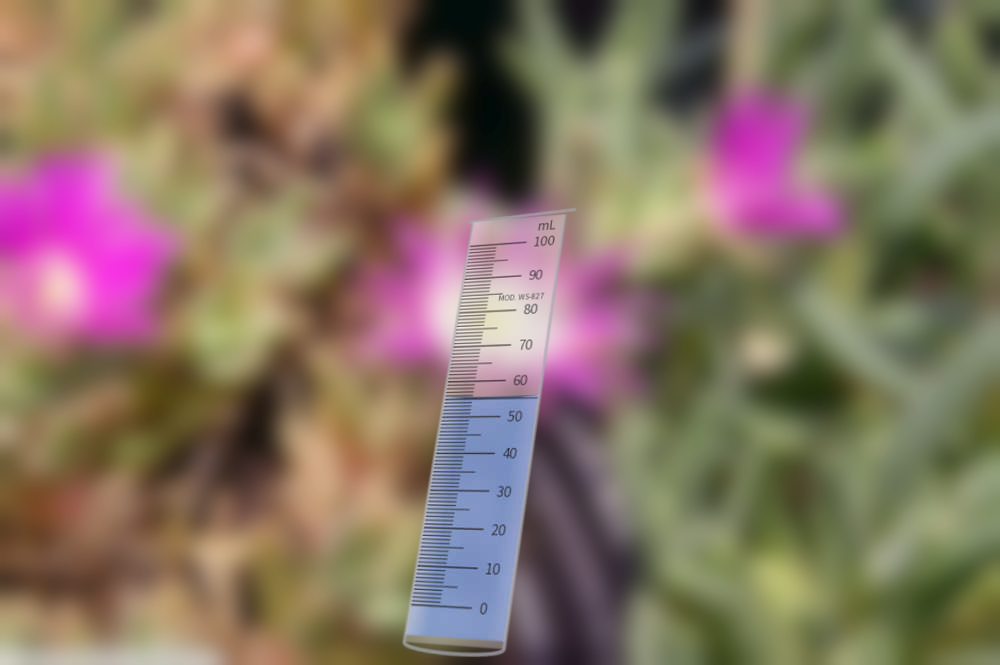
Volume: 55 mL
